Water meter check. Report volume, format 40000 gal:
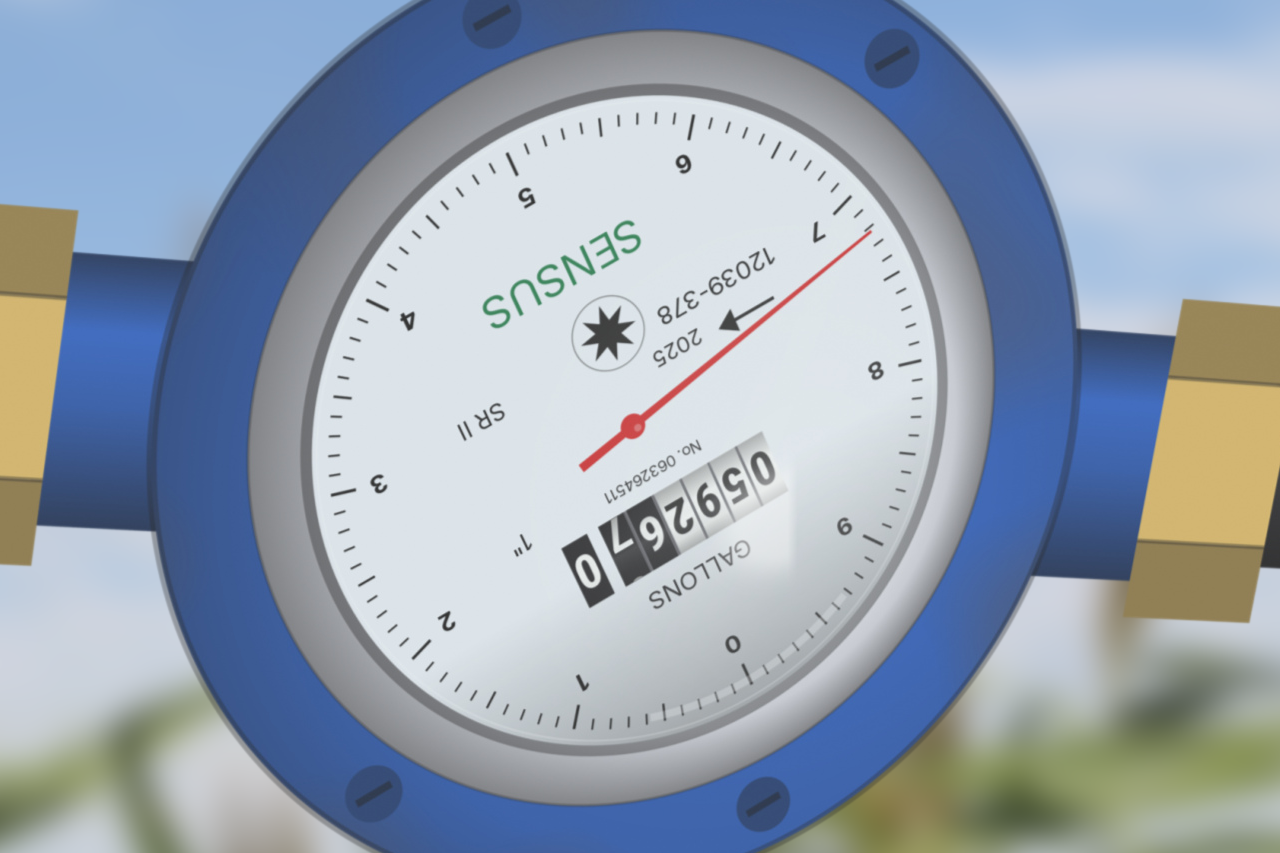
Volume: 592667.2 gal
